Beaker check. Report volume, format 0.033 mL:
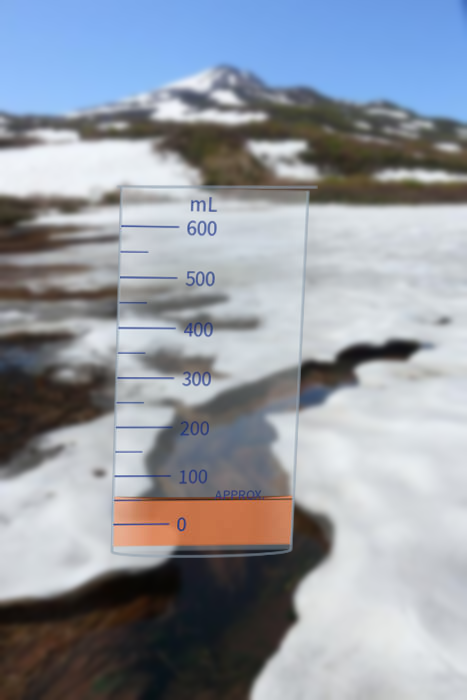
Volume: 50 mL
